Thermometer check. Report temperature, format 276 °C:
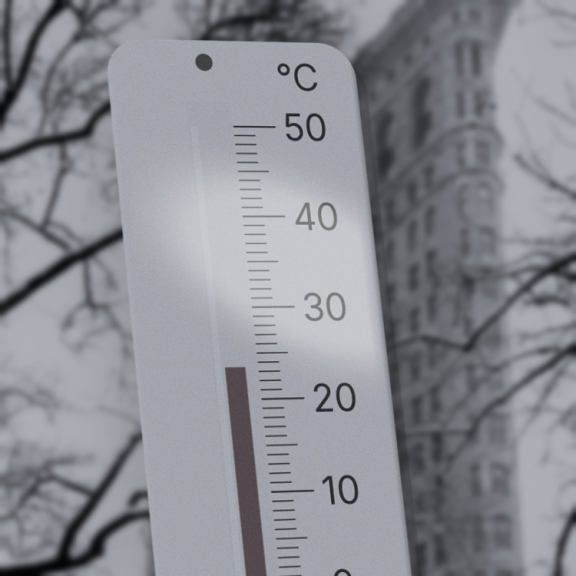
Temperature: 23.5 °C
